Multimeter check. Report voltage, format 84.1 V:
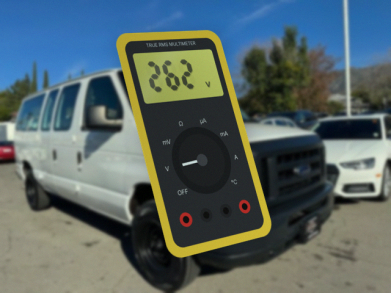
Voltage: 262 V
